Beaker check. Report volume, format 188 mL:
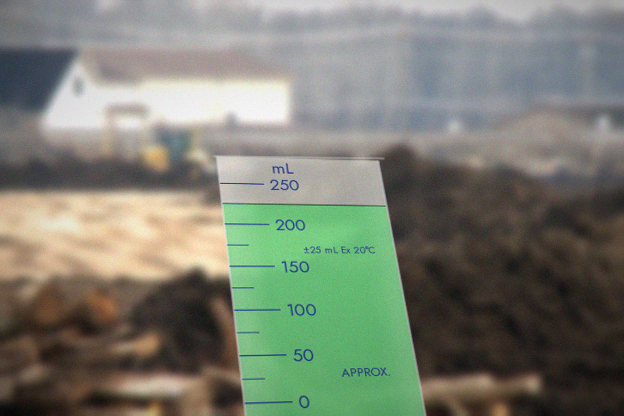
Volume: 225 mL
